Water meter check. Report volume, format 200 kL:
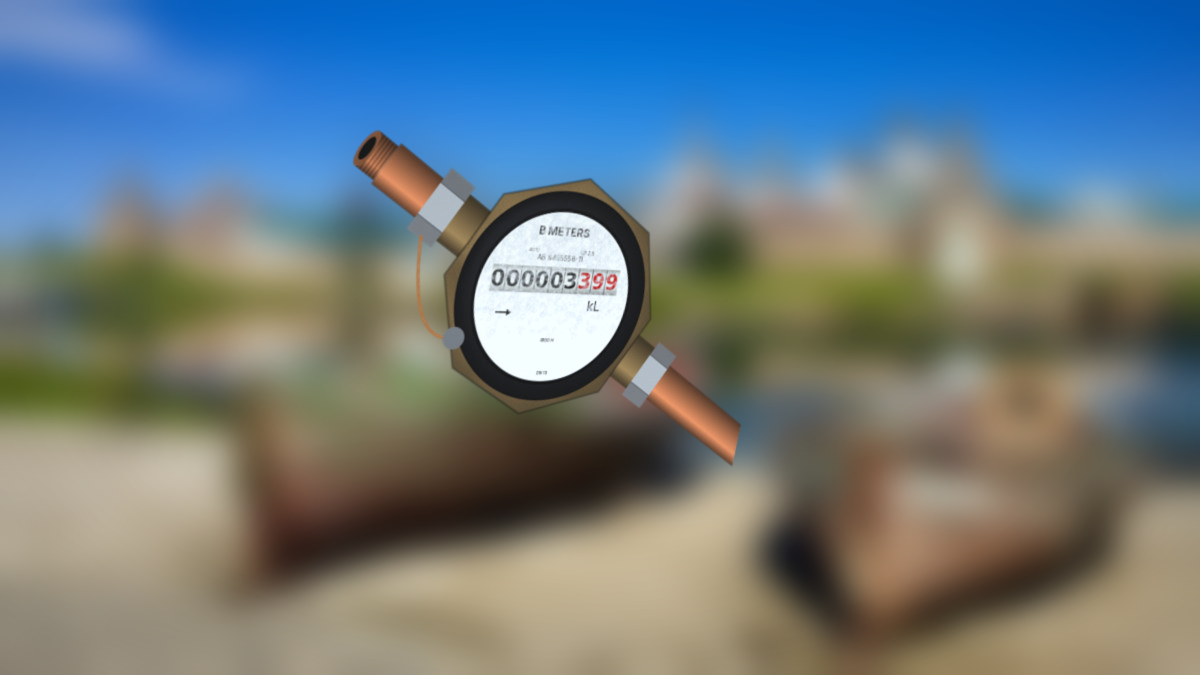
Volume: 3.399 kL
